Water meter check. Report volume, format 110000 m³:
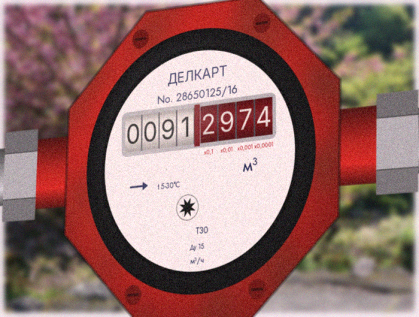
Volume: 91.2974 m³
